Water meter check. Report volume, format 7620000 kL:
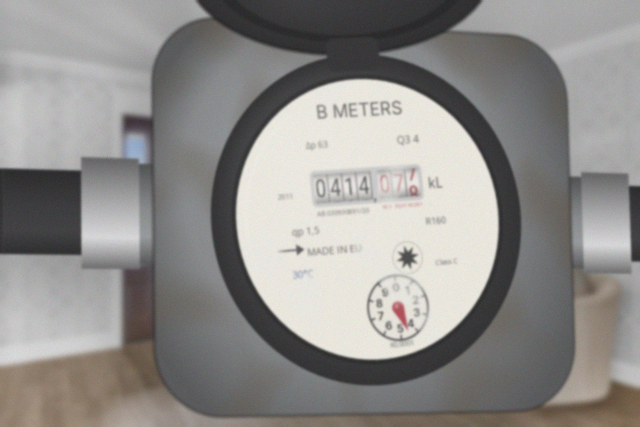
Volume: 414.0774 kL
